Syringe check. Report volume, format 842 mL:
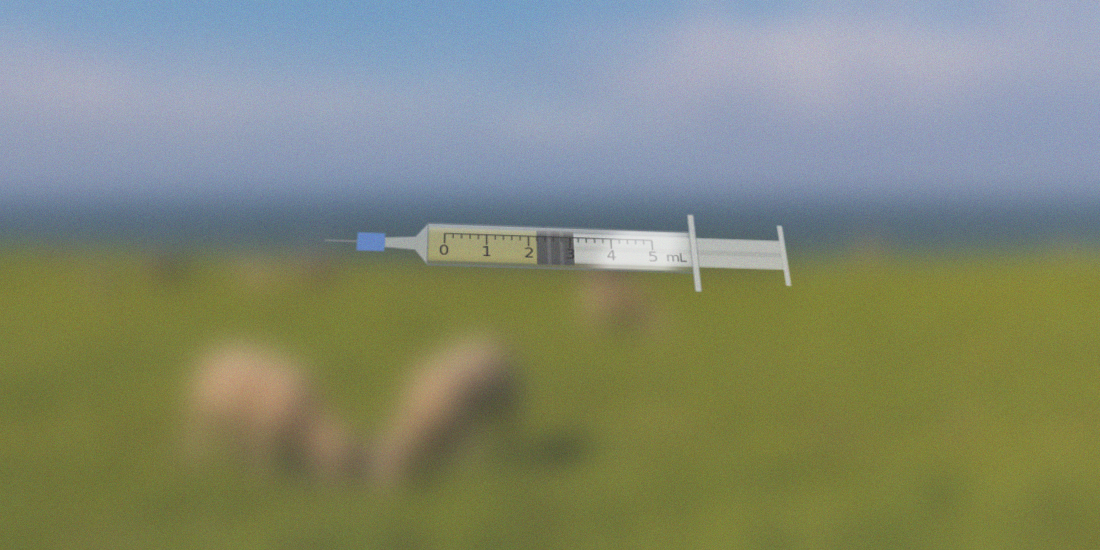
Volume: 2.2 mL
